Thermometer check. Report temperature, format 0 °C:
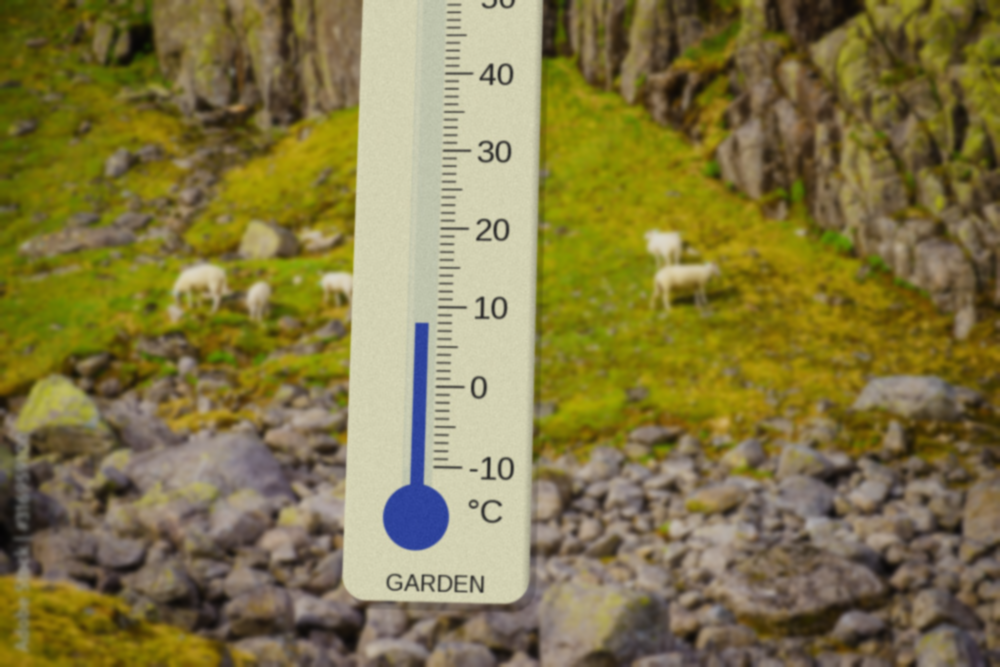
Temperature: 8 °C
